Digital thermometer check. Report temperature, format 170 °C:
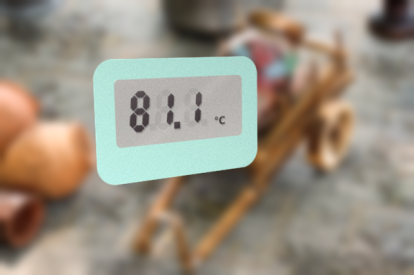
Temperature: 81.1 °C
